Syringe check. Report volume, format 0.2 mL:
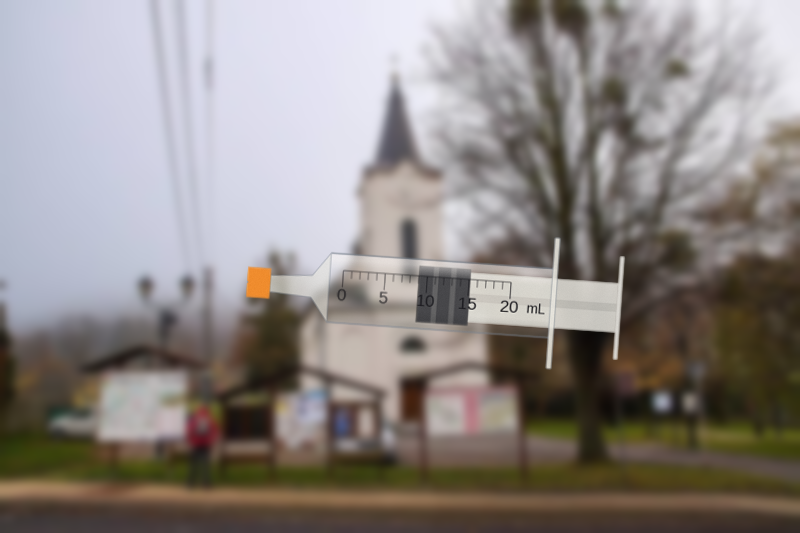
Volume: 9 mL
